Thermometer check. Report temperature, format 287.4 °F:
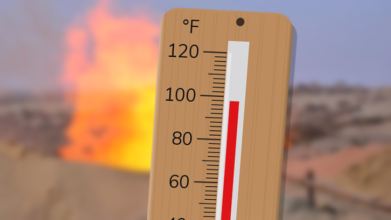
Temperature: 98 °F
